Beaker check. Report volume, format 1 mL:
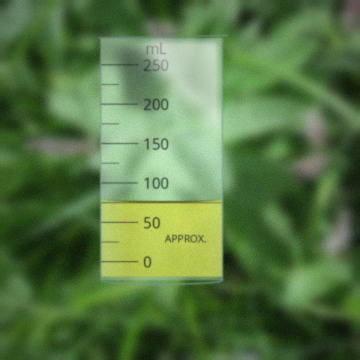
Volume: 75 mL
